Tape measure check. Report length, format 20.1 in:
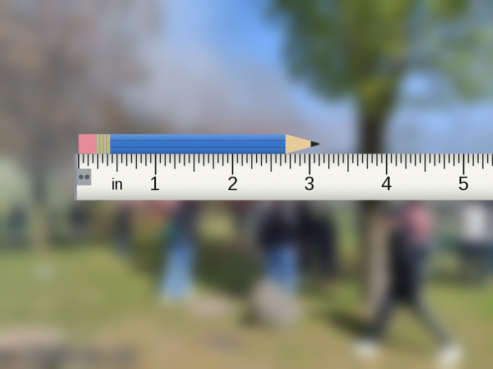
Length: 3.125 in
